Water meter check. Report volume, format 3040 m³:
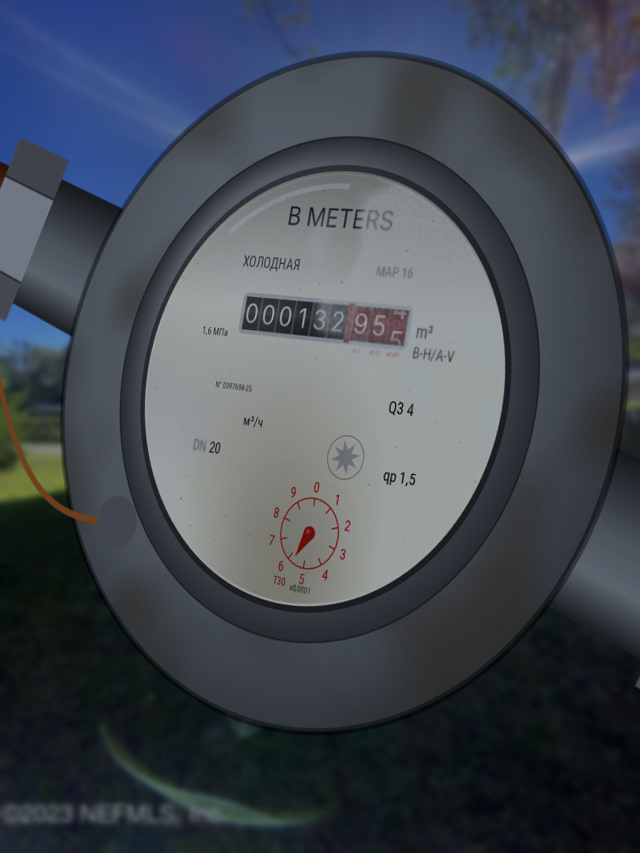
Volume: 132.9545 m³
